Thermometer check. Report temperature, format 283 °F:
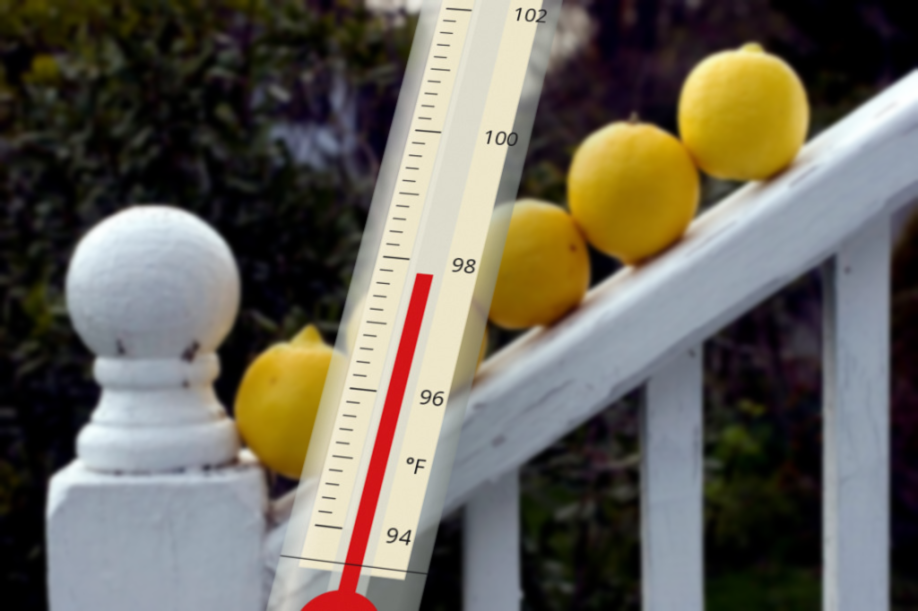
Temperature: 97.8 °F
